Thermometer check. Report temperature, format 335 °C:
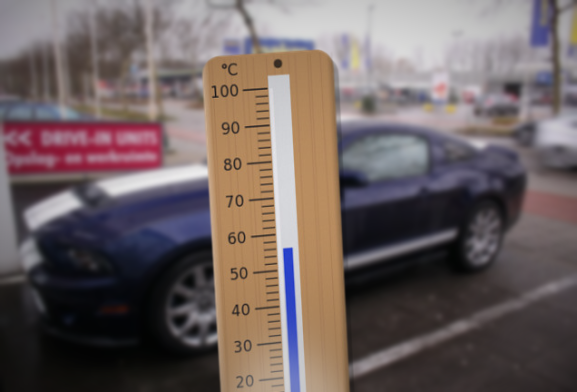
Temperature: 56 °C
